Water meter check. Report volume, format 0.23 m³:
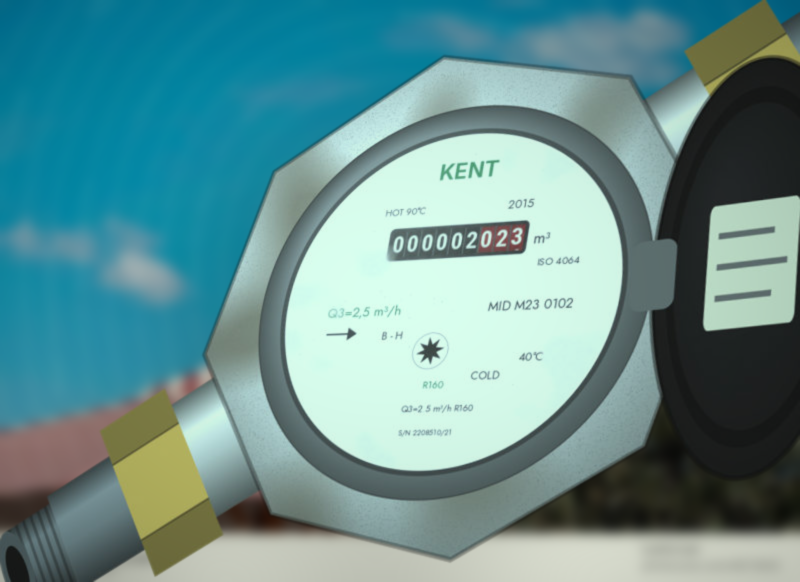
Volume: 2.023 m³
